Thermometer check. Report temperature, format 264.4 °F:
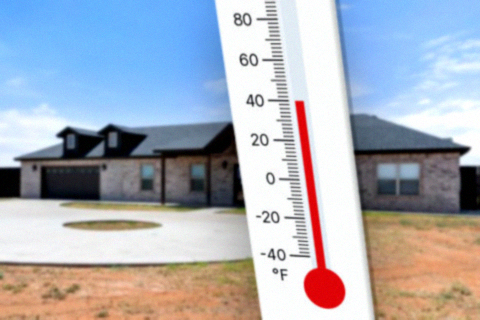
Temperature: 40 °F
